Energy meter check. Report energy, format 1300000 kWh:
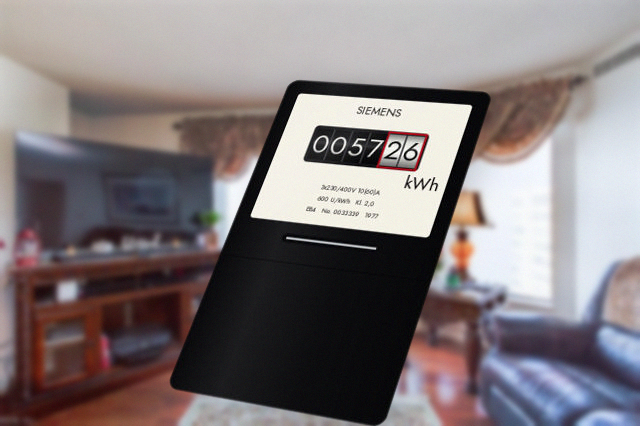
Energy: 57.26 kWh
